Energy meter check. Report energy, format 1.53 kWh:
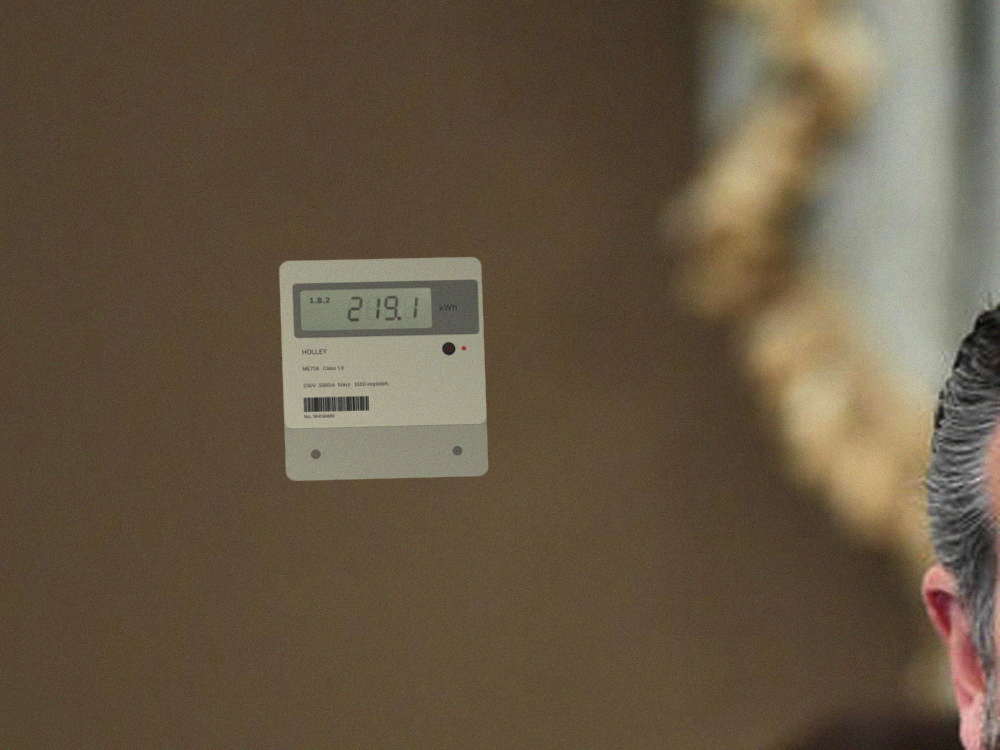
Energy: 219.1 kWh
